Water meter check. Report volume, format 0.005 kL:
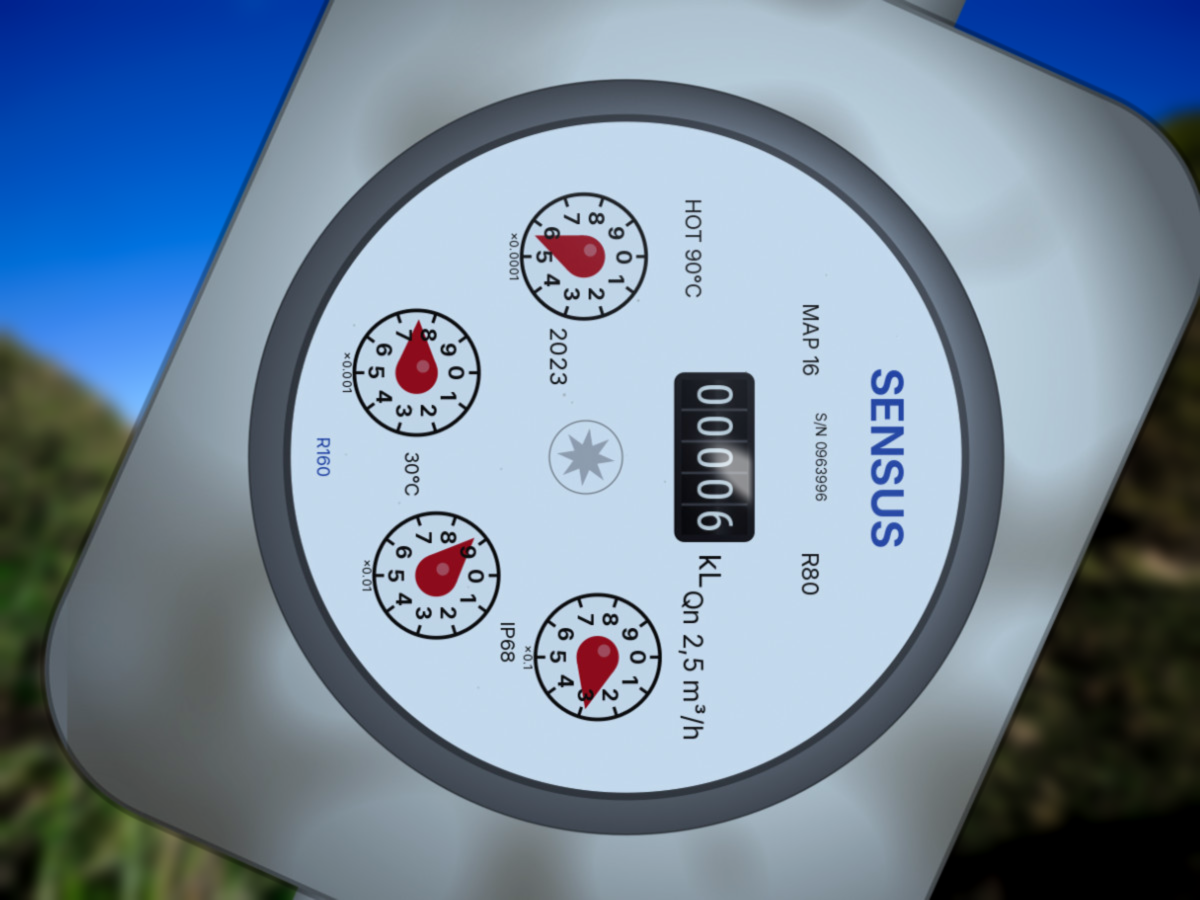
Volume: 6.2875 kL
